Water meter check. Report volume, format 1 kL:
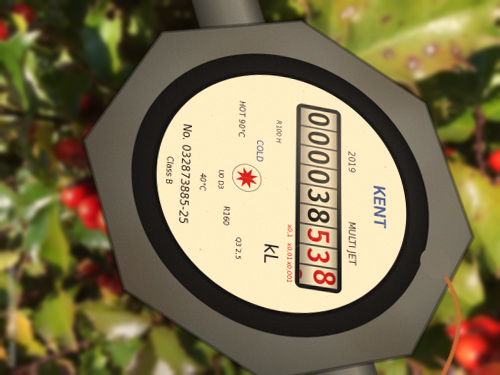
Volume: 38.538 kL
